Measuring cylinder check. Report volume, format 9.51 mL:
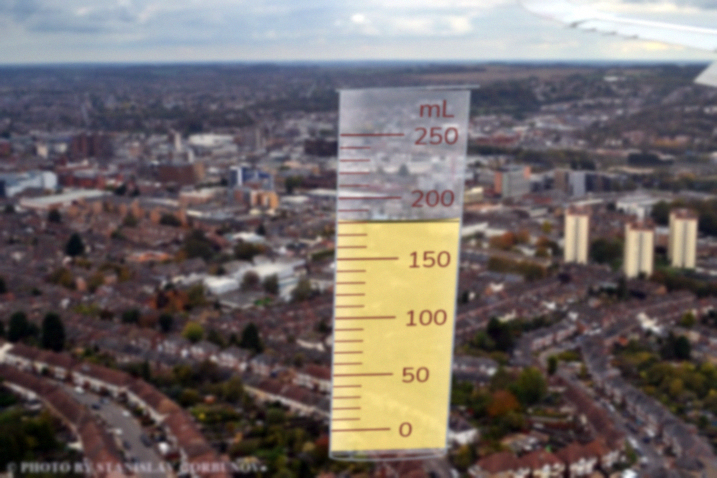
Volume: 180 mL
